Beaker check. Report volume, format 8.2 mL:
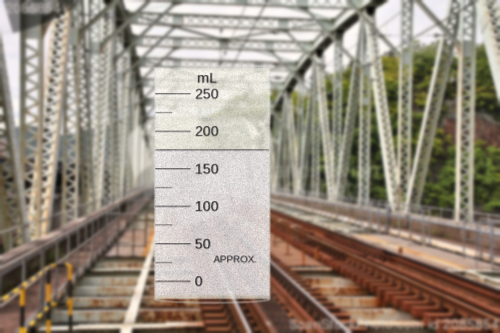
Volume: 175 mL
